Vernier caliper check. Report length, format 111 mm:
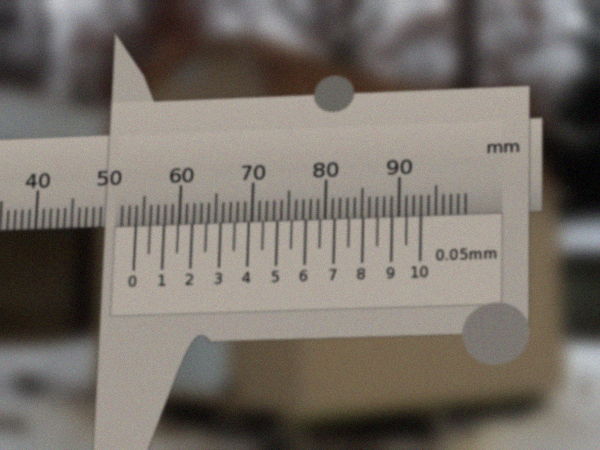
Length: 54.0 mm
